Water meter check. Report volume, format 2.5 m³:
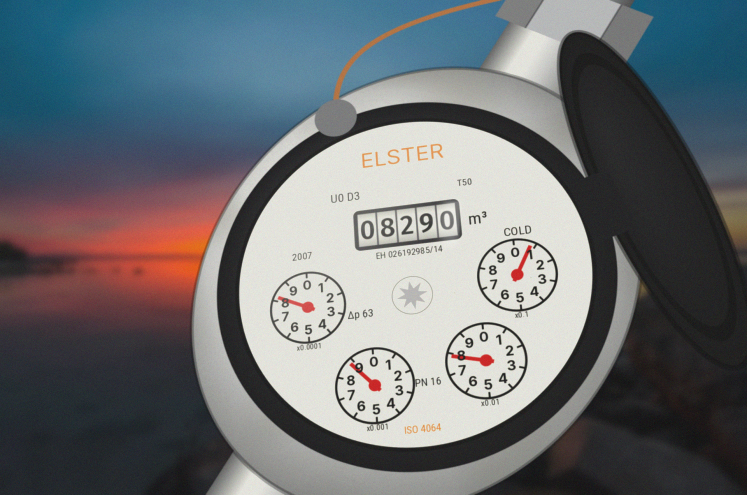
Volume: 8290.0788 m³
